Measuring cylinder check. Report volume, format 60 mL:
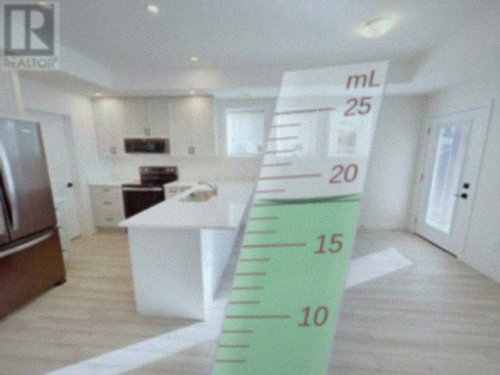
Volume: 18 mL
